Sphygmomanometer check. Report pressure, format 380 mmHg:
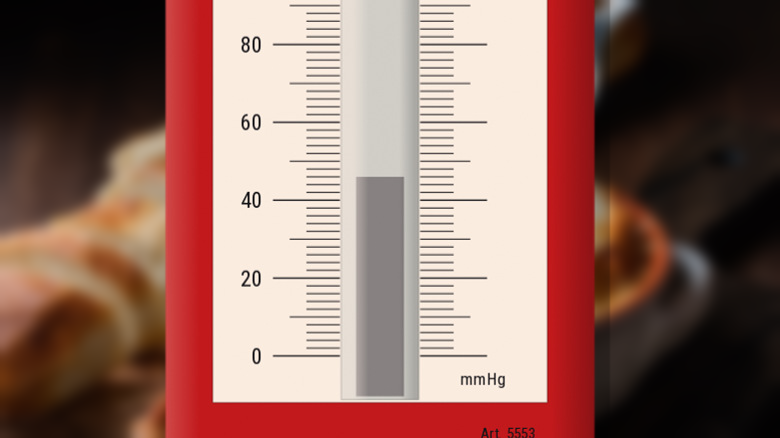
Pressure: 46 mmHg
